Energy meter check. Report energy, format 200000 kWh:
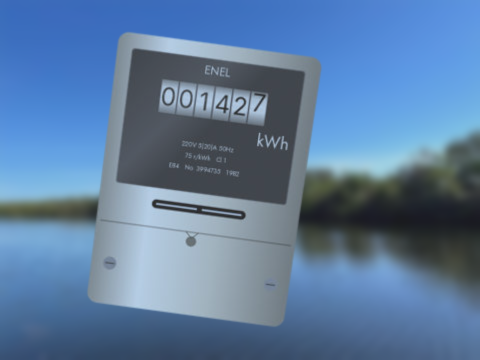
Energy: 1427 kWh
